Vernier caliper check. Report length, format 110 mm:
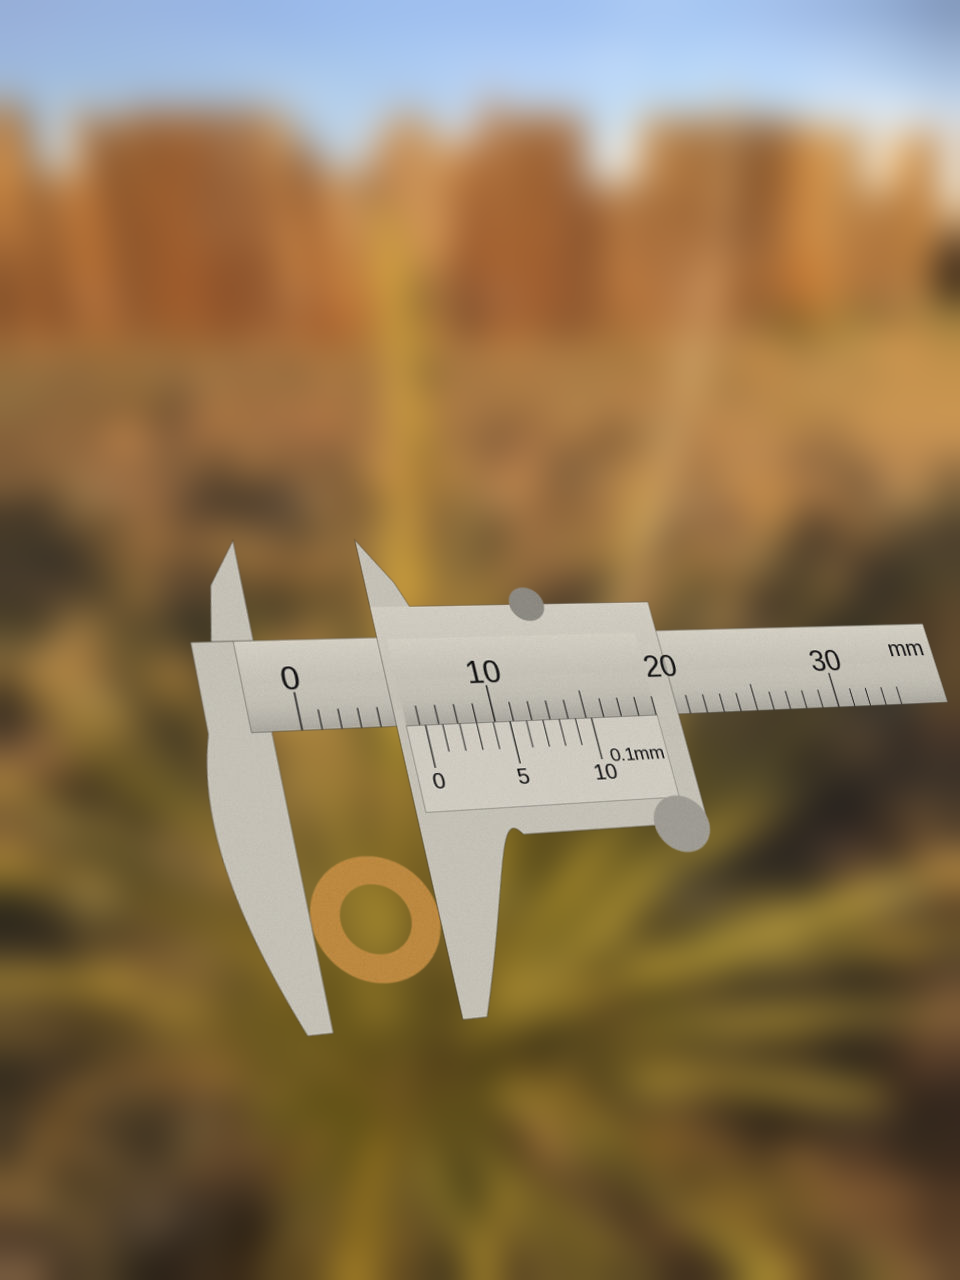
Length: 6.3 mm
